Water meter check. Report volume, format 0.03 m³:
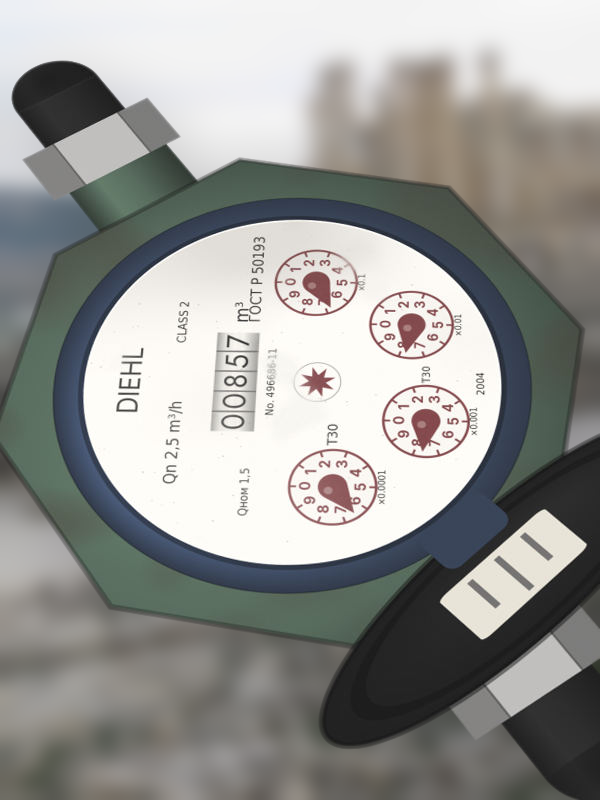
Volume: 857.6776 m³
